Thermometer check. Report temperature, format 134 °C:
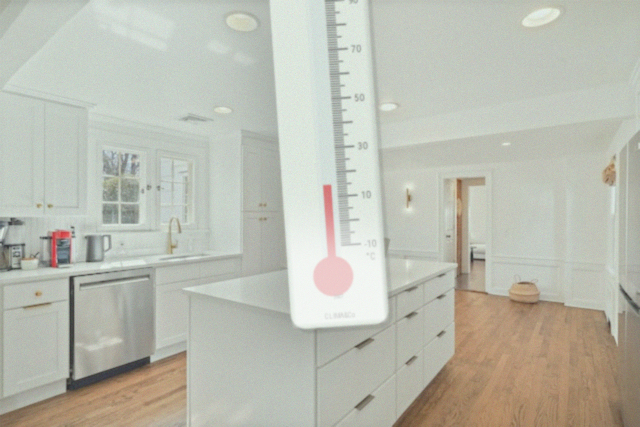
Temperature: 15 °C
